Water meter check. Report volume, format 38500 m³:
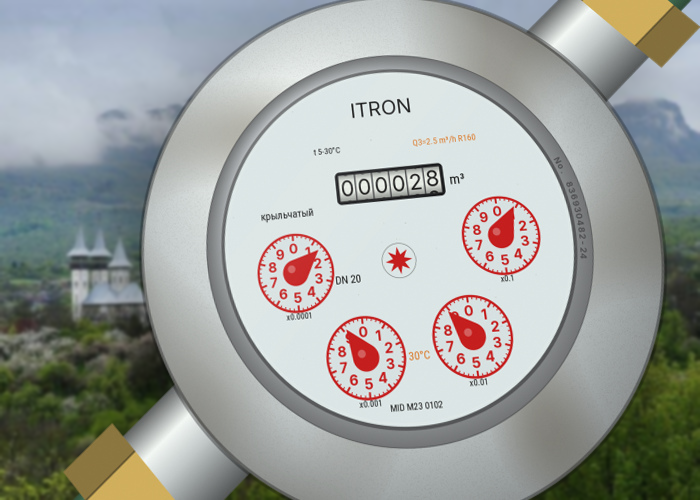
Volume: 28.0891 m³
